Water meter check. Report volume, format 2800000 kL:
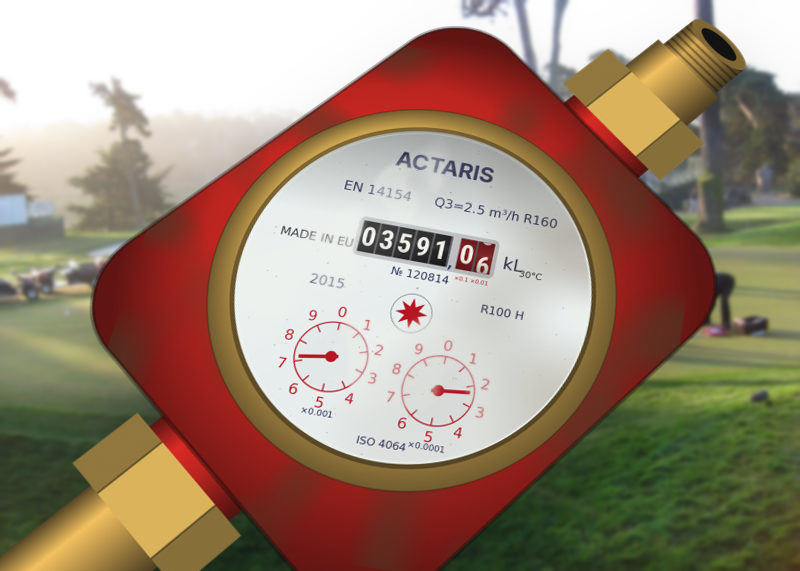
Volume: 3591.0572 kL
